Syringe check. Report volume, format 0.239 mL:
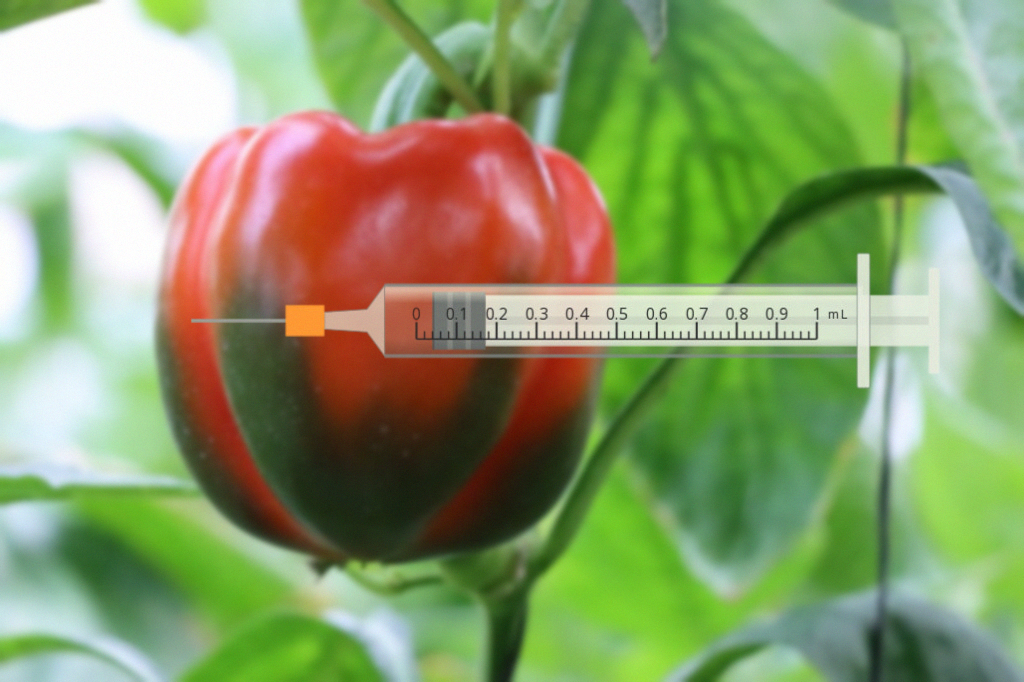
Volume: 0.04 mL
